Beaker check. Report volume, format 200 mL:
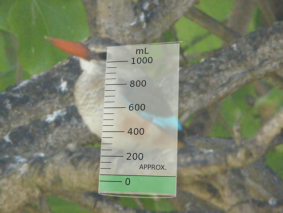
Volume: 50 mL
